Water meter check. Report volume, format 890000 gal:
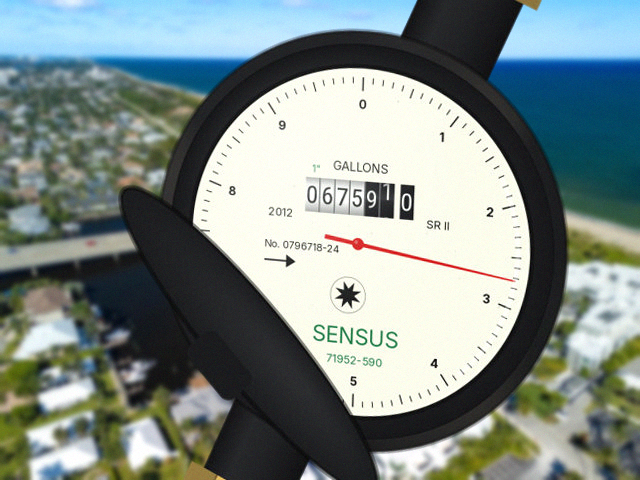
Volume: 675912.7 gal
